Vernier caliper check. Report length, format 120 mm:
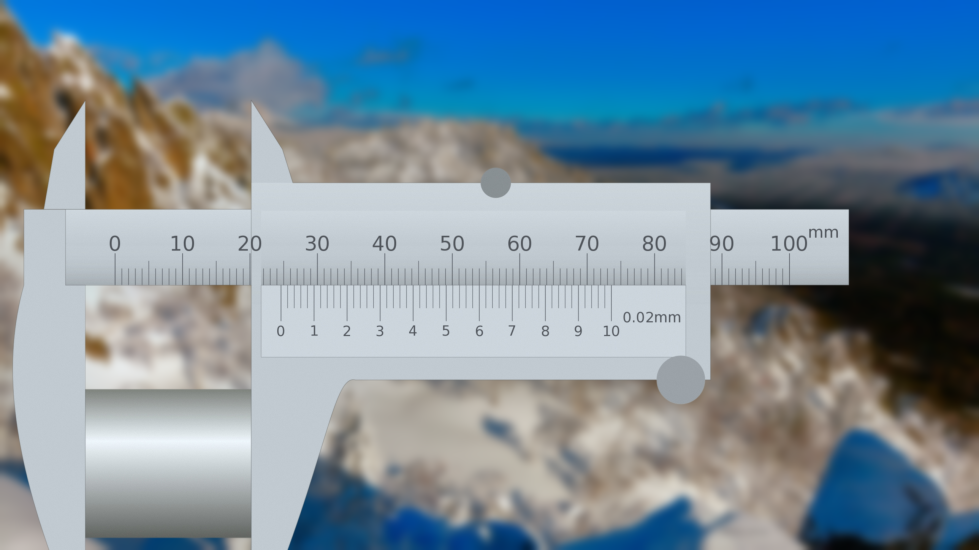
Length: 24.6 mm
